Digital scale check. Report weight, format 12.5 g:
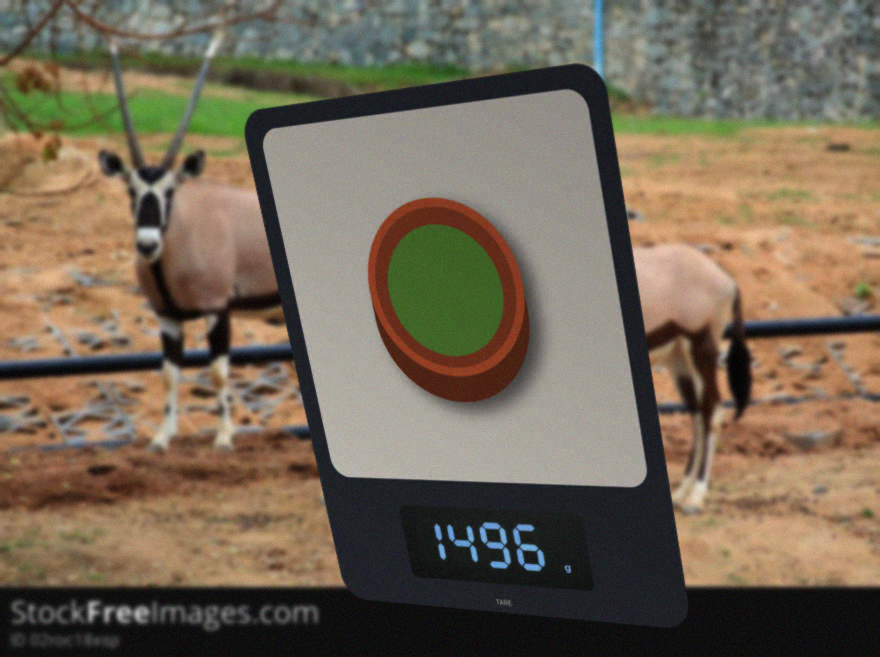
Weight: 1496 g
